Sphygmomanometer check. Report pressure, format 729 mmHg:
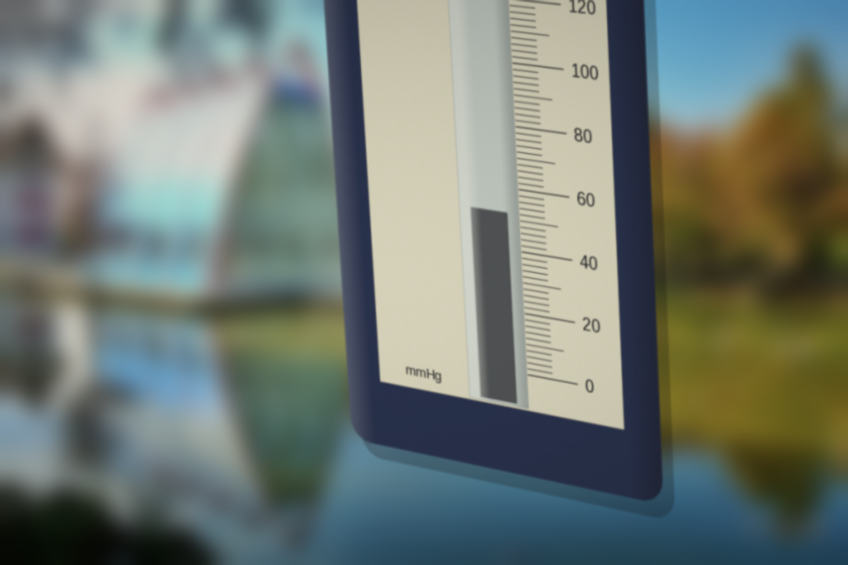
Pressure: 52 mmHg
